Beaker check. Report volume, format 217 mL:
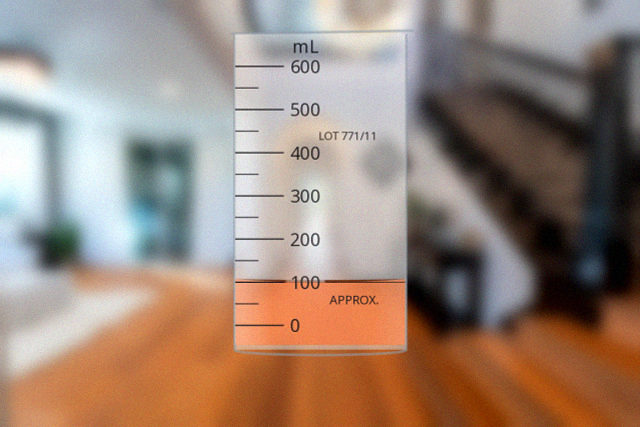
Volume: 100 mL
